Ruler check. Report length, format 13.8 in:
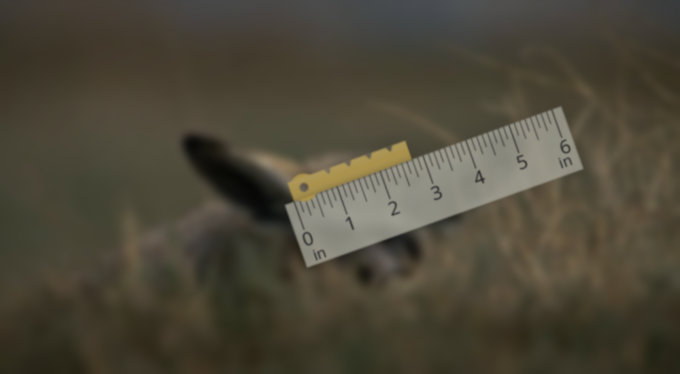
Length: 2.75 in
